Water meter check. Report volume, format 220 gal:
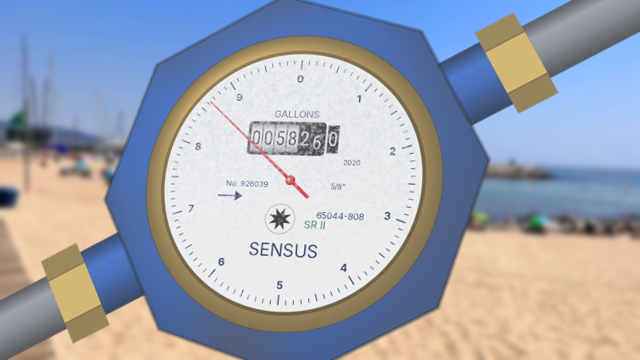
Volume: 58258.6 gal
